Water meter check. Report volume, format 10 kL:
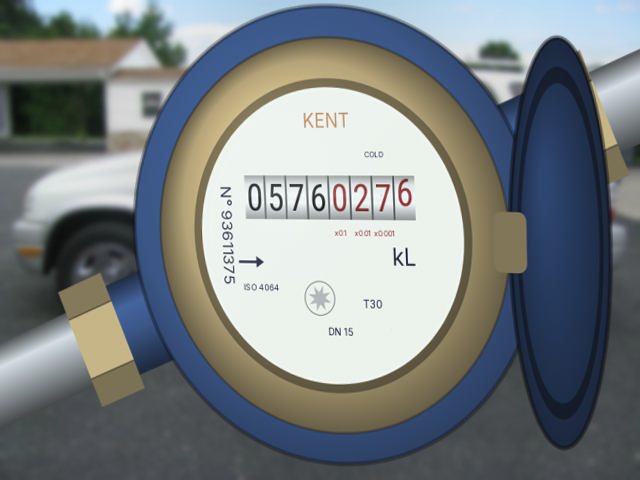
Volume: 576.0276 kL
